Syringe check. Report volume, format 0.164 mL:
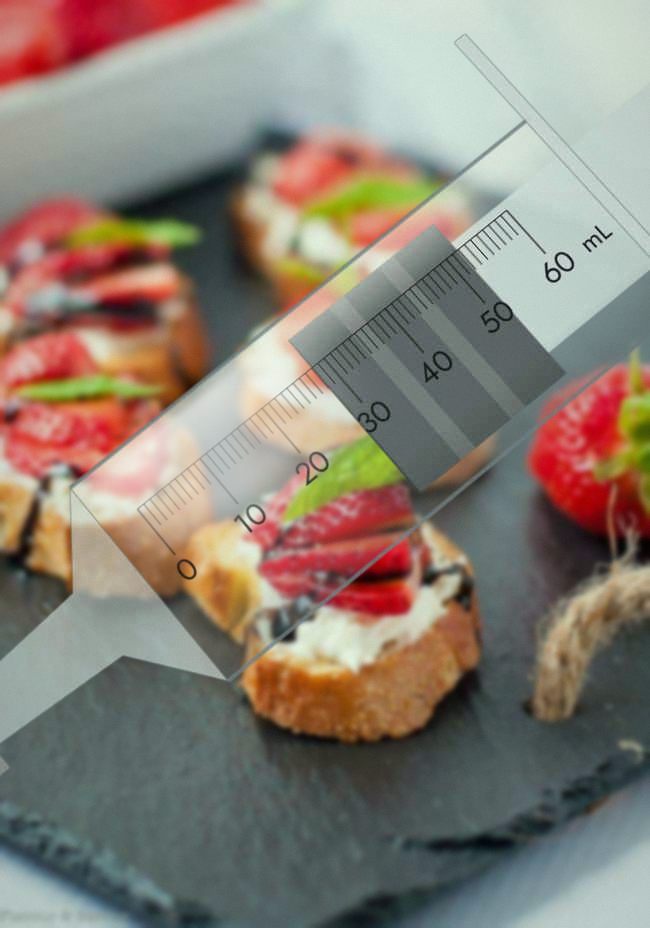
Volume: 28 mL
